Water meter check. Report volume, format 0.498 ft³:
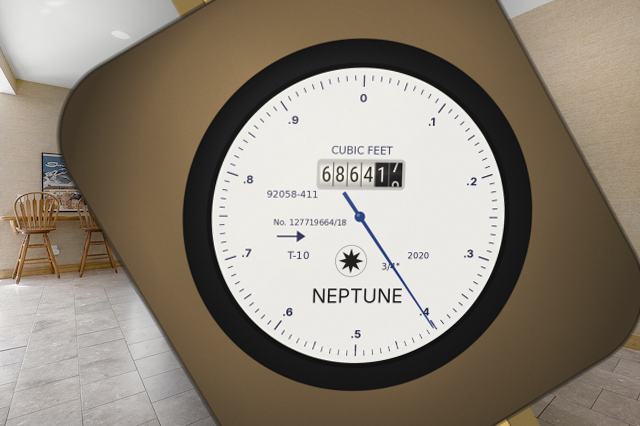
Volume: 686417.40 ft³
